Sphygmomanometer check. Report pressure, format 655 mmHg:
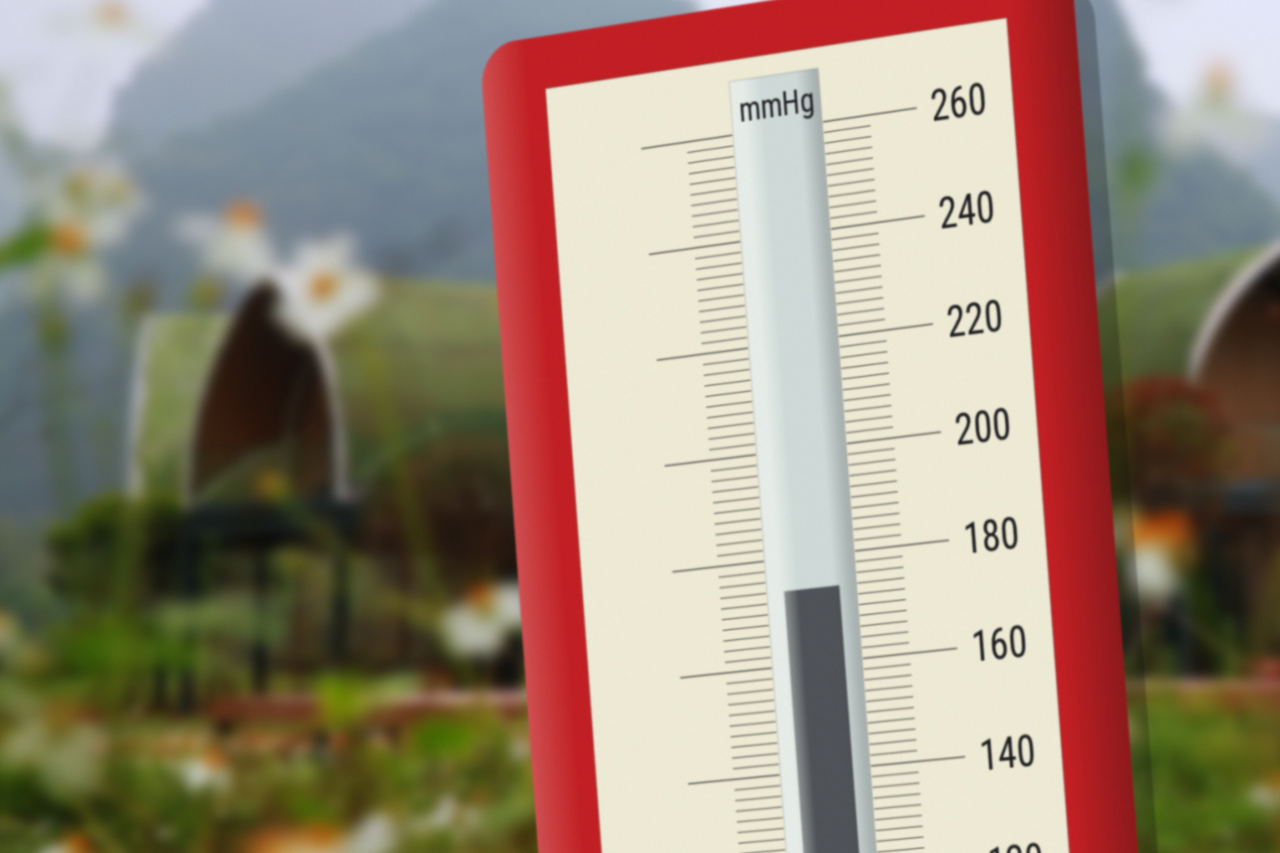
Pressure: 174 mmHg
